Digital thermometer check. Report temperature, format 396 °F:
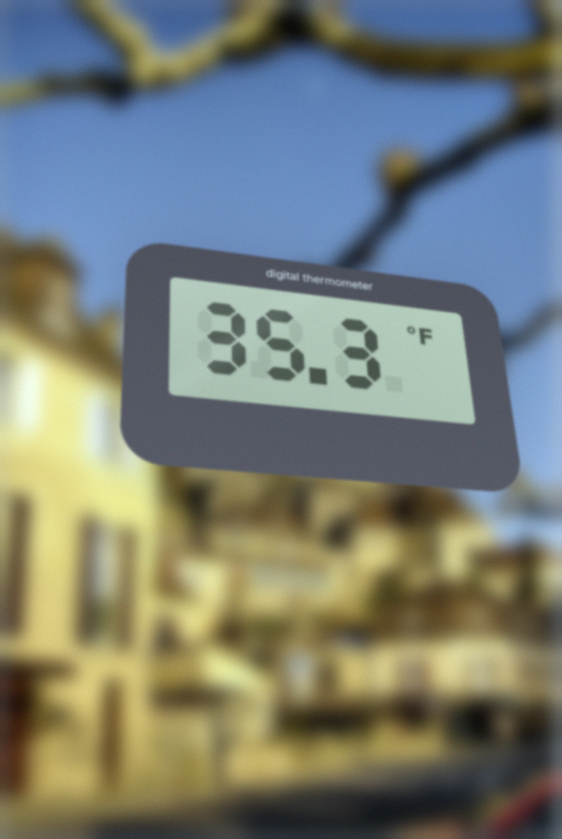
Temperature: 35.3 °F
